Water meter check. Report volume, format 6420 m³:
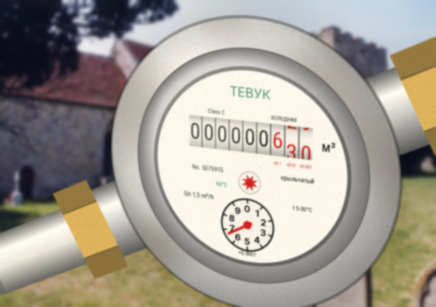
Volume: 0.6296 m³
